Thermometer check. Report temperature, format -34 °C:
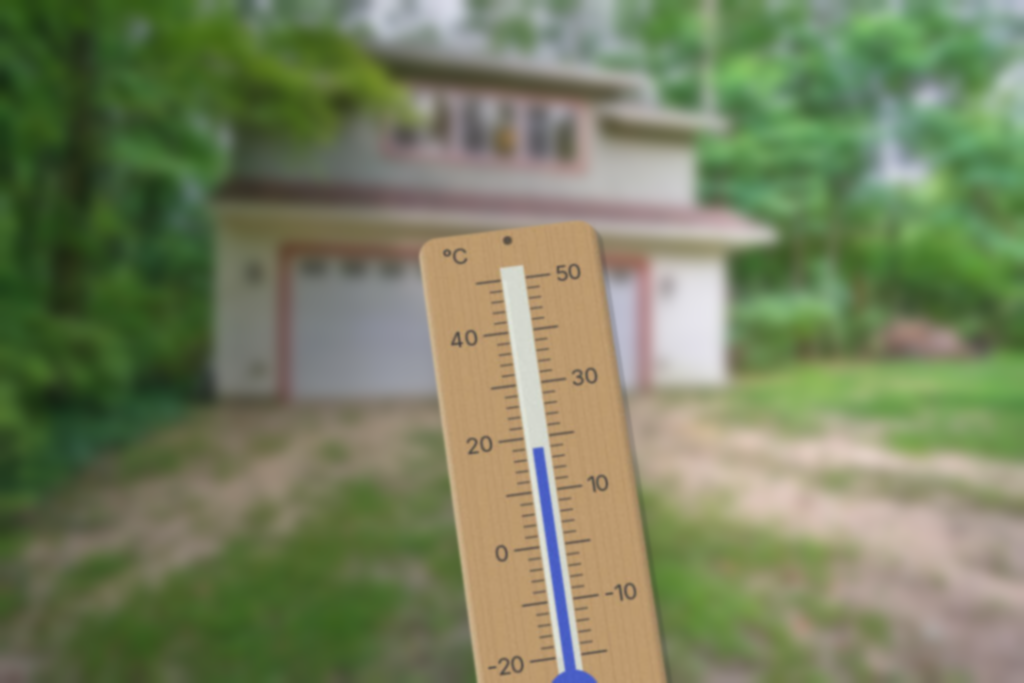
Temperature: 18 °C
